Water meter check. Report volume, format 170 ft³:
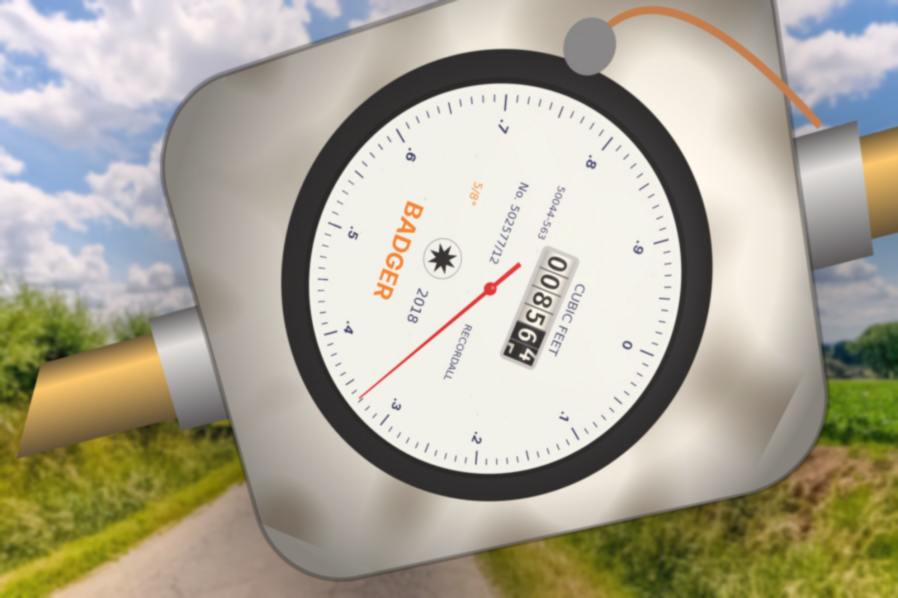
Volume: 8564.33 ft³
